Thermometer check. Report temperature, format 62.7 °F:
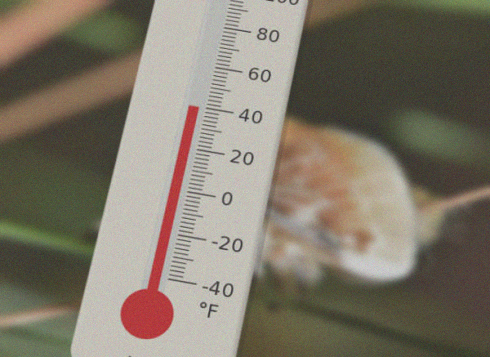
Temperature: 40 °F
